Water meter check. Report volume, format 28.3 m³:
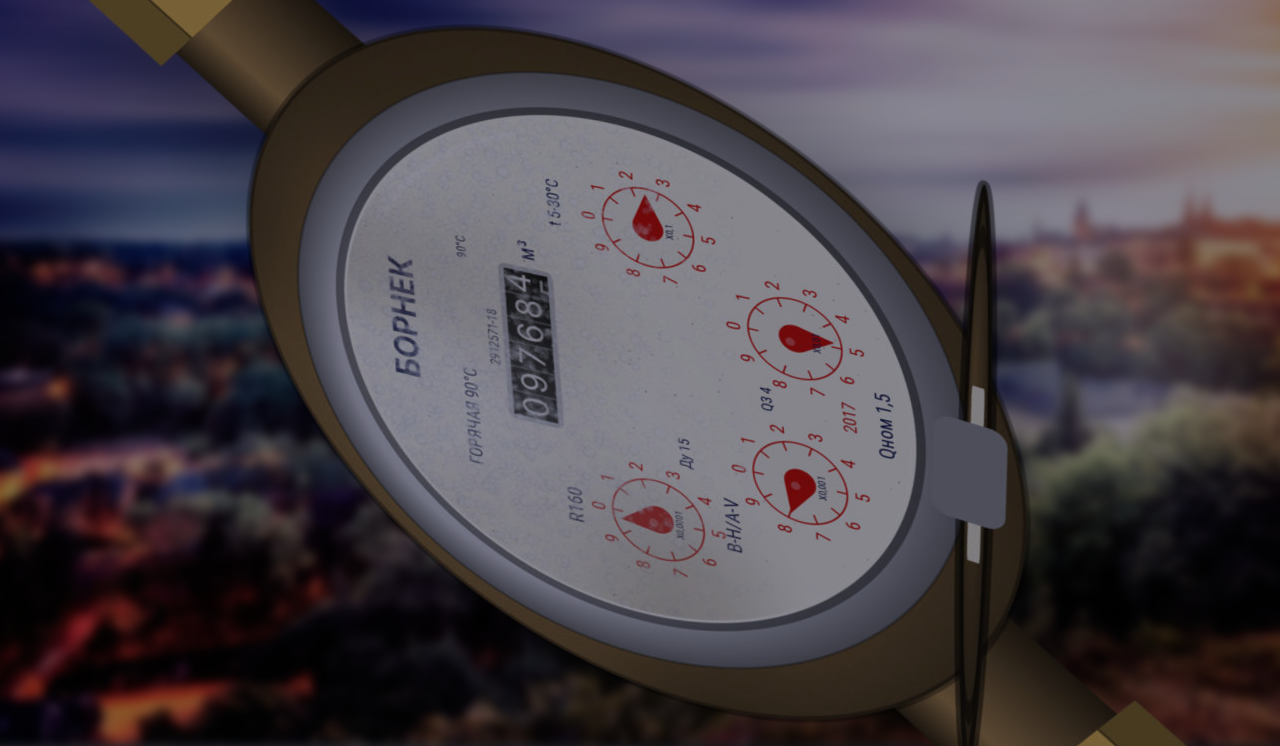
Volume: 97684.2479 m³
